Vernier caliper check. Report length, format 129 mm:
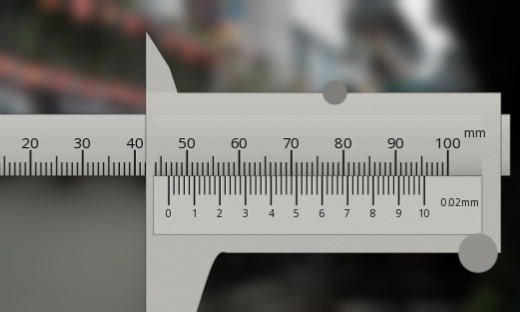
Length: 46.5 mm
